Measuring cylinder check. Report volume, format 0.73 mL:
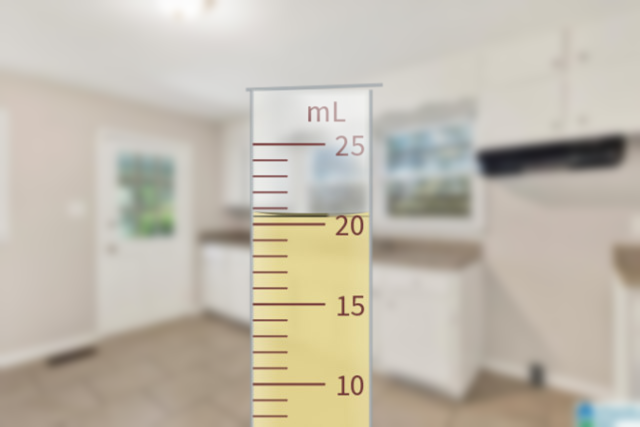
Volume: 20.5 mL
